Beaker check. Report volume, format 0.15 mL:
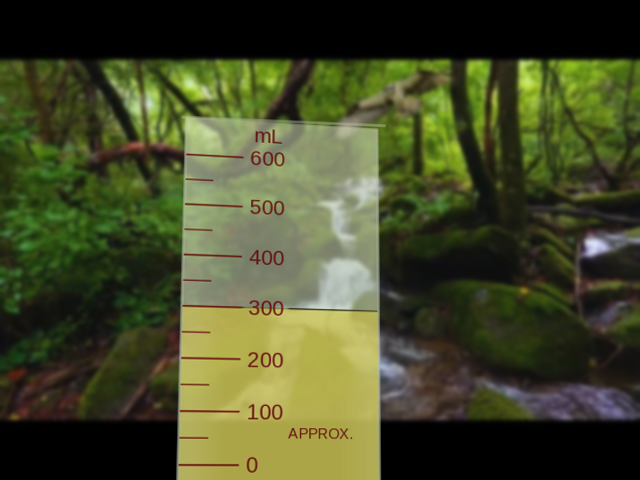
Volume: 300 mL
